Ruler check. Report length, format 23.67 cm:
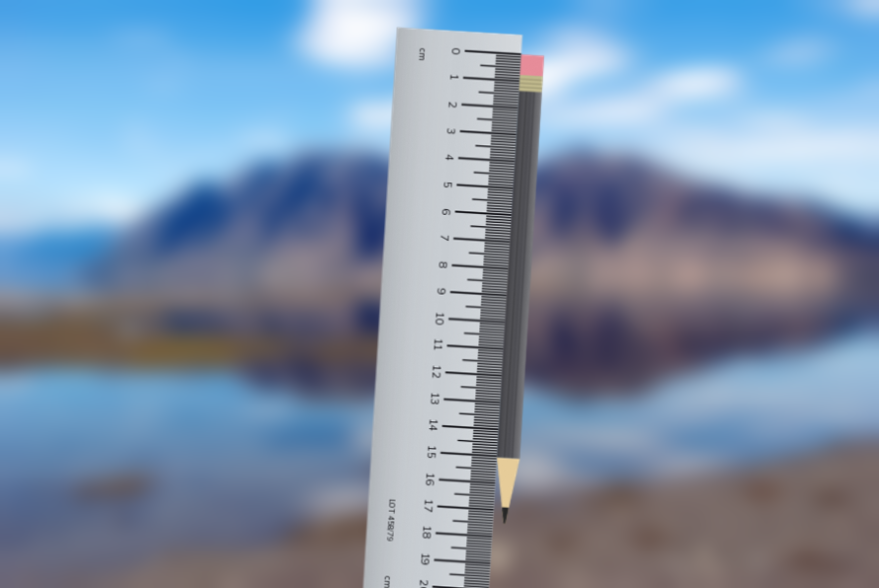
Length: 17.5 cm
